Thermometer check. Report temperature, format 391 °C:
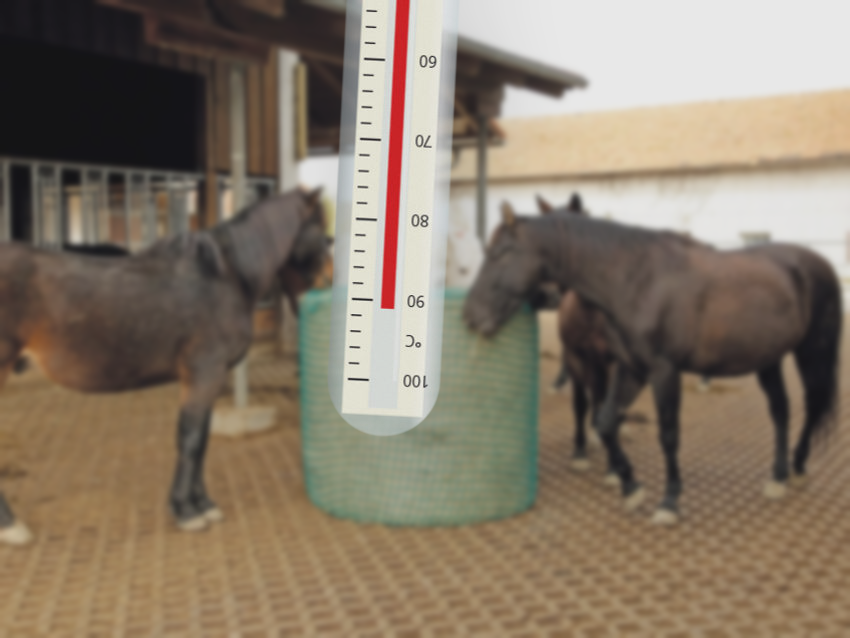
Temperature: 91 °C
